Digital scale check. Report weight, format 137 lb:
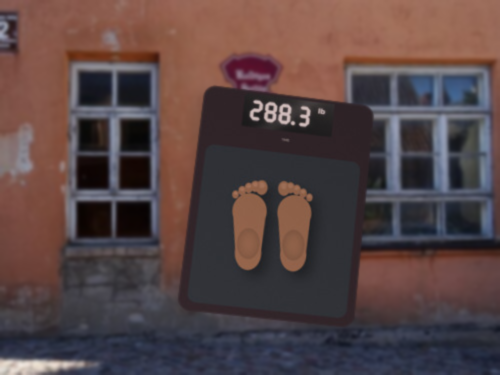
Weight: 288.3 lb
